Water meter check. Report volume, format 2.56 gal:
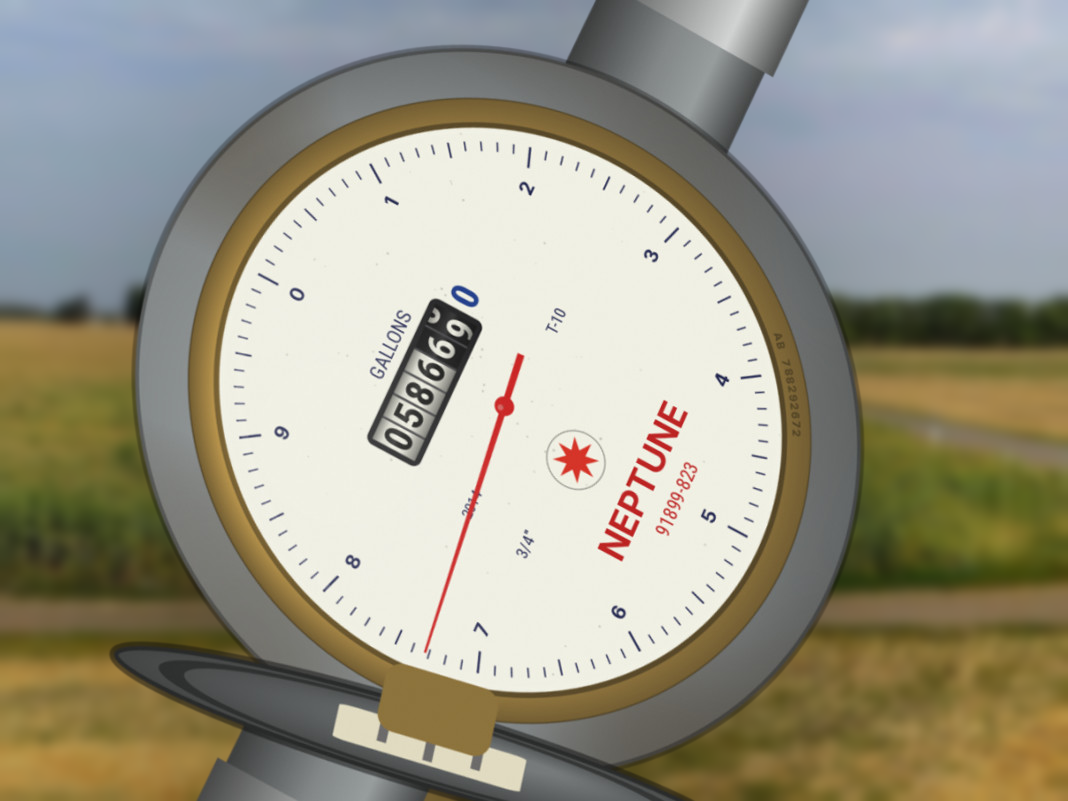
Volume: 586687.3 gal
